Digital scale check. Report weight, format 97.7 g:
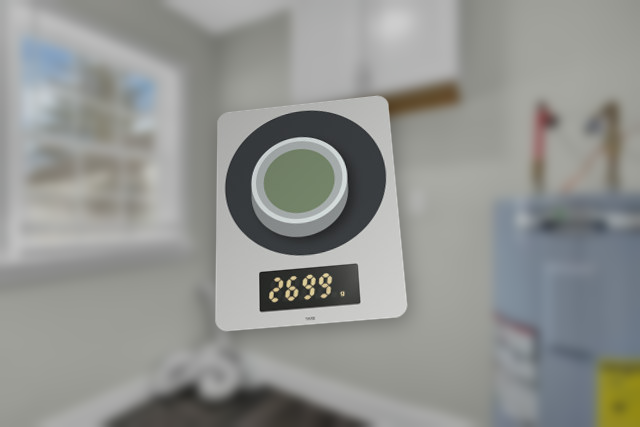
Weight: 2699 g
